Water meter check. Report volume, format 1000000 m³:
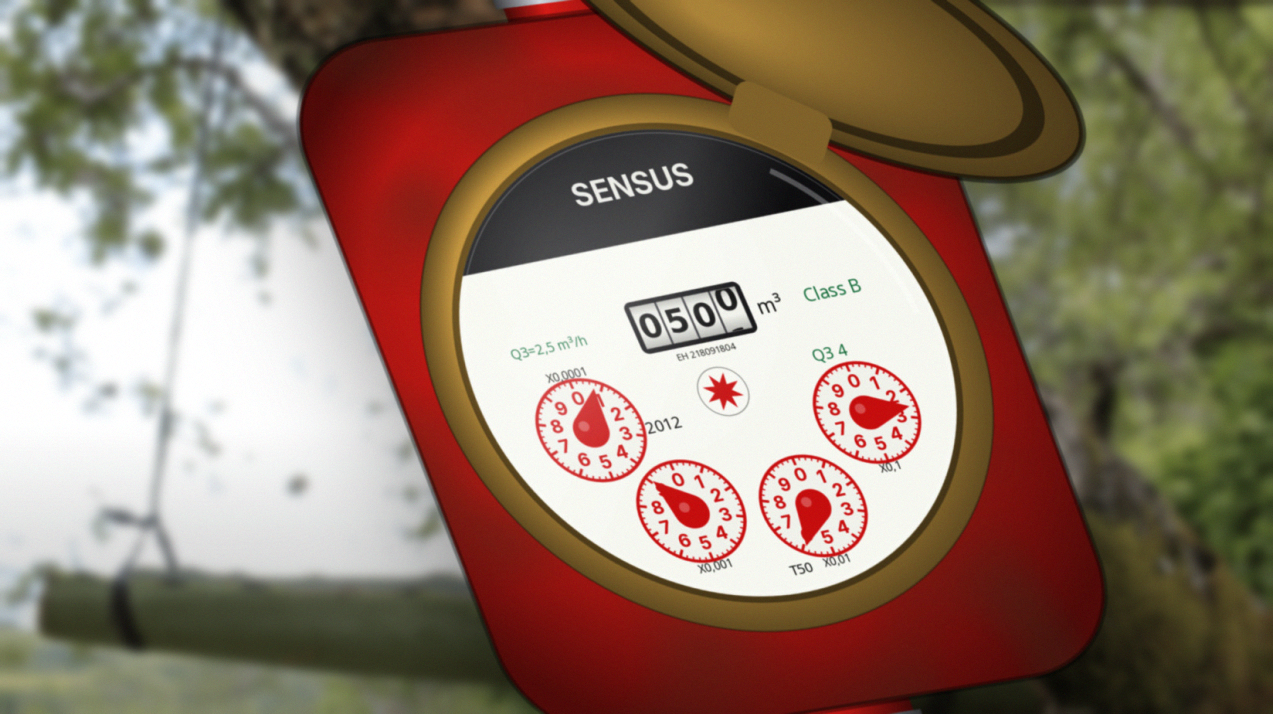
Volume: 500.2590 m³
